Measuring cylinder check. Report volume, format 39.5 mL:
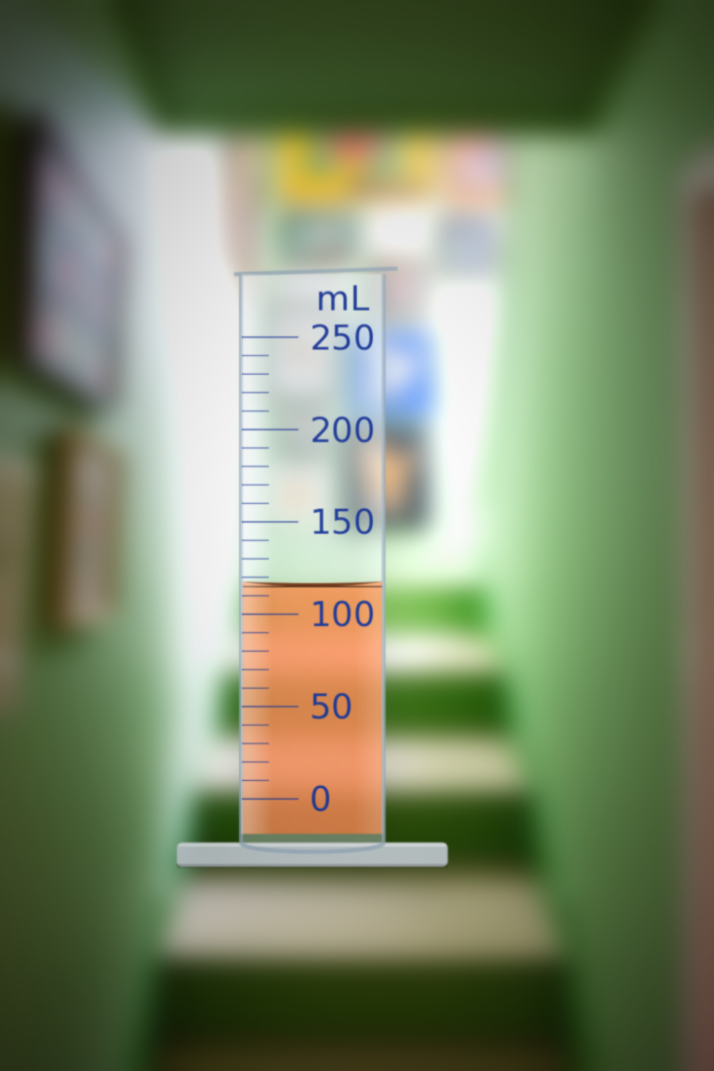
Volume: 115 mL
